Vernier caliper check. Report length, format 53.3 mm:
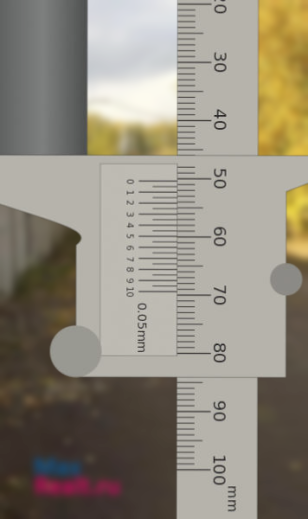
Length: 50.4 mm
